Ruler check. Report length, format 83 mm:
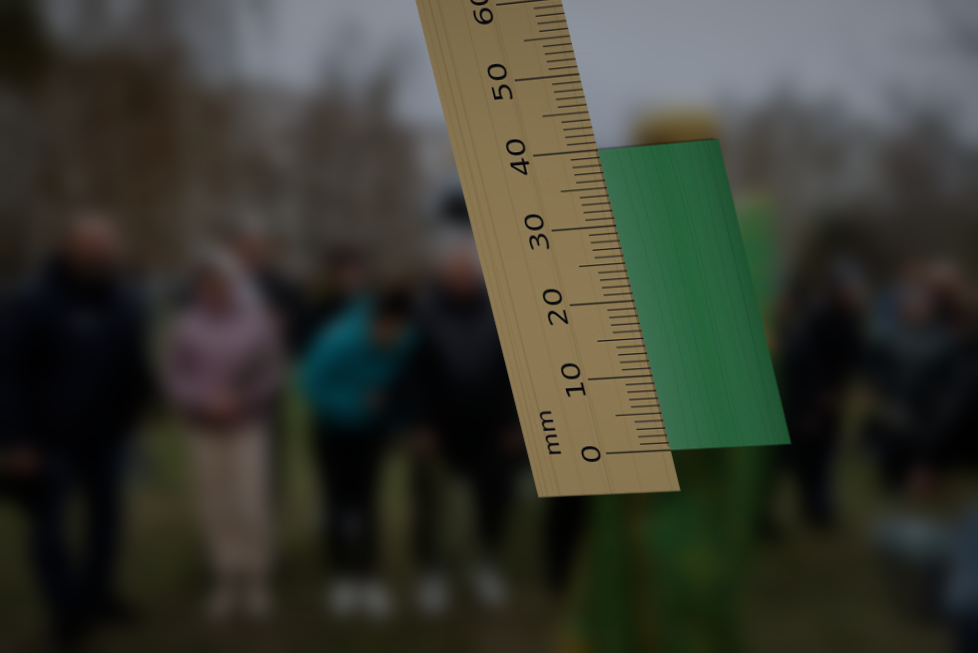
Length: 40 mm
